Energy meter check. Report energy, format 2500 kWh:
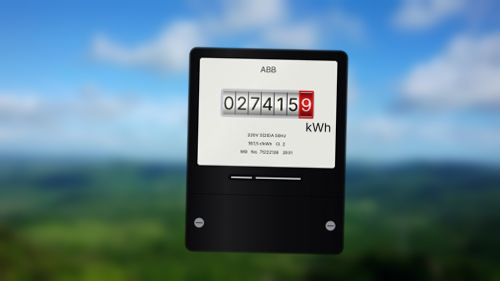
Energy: 27415.9 kWh
